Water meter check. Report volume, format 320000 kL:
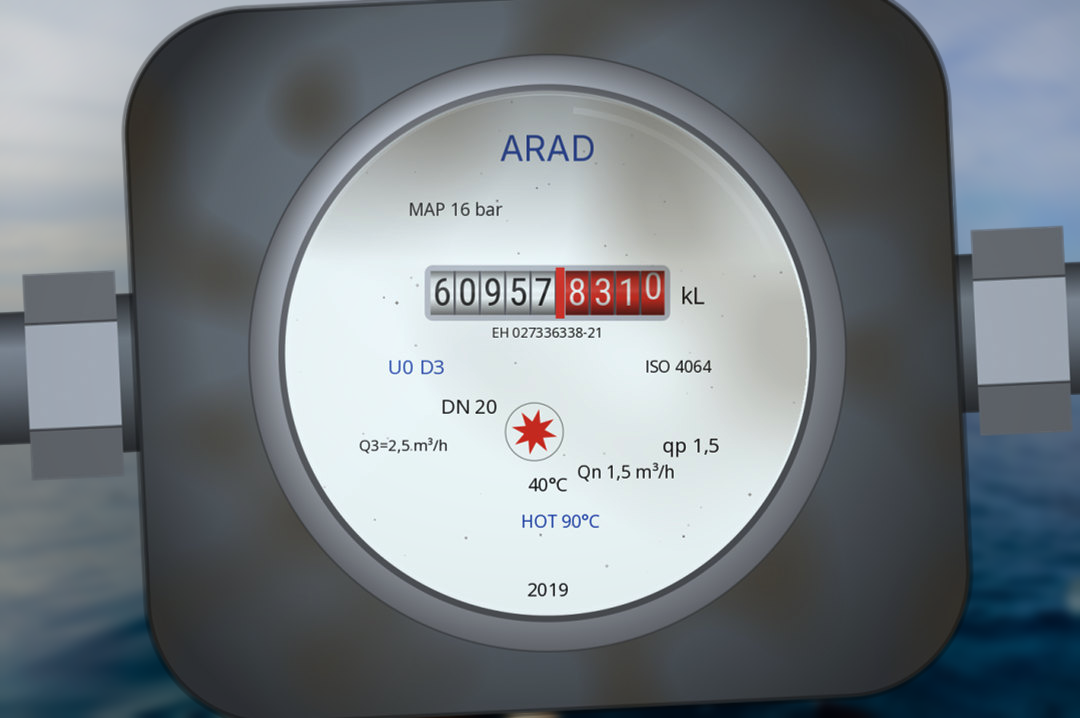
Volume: 60957.8310 kL
